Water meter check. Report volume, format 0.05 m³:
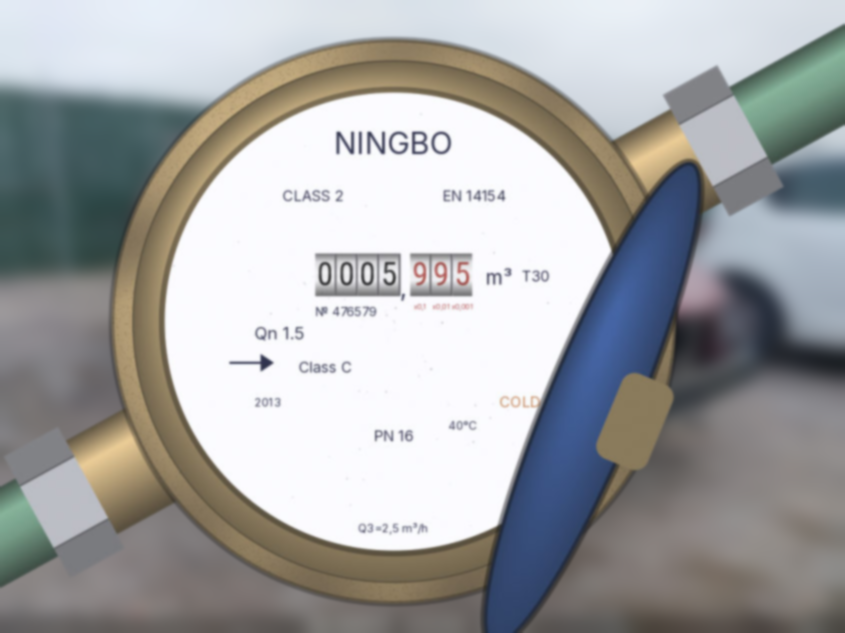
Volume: 5.995 m³
